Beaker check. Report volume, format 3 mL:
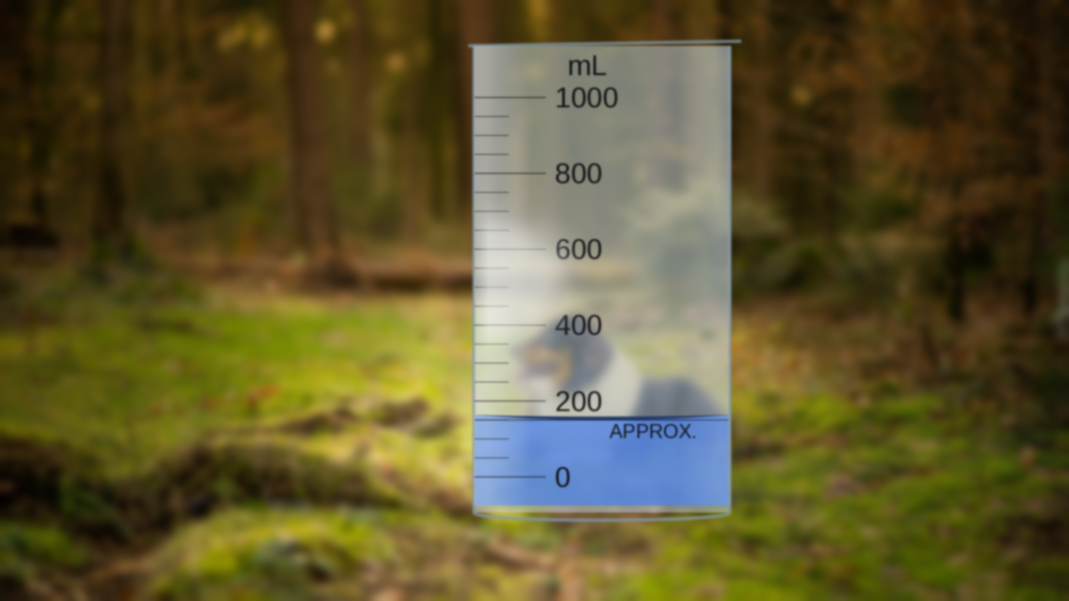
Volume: 150 mL
